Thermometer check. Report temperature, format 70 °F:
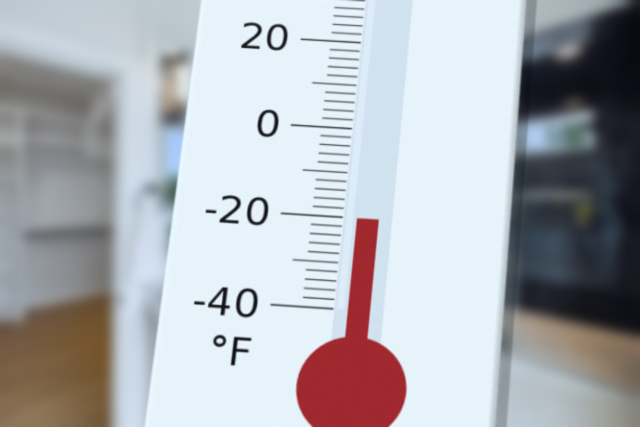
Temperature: -20 °F
